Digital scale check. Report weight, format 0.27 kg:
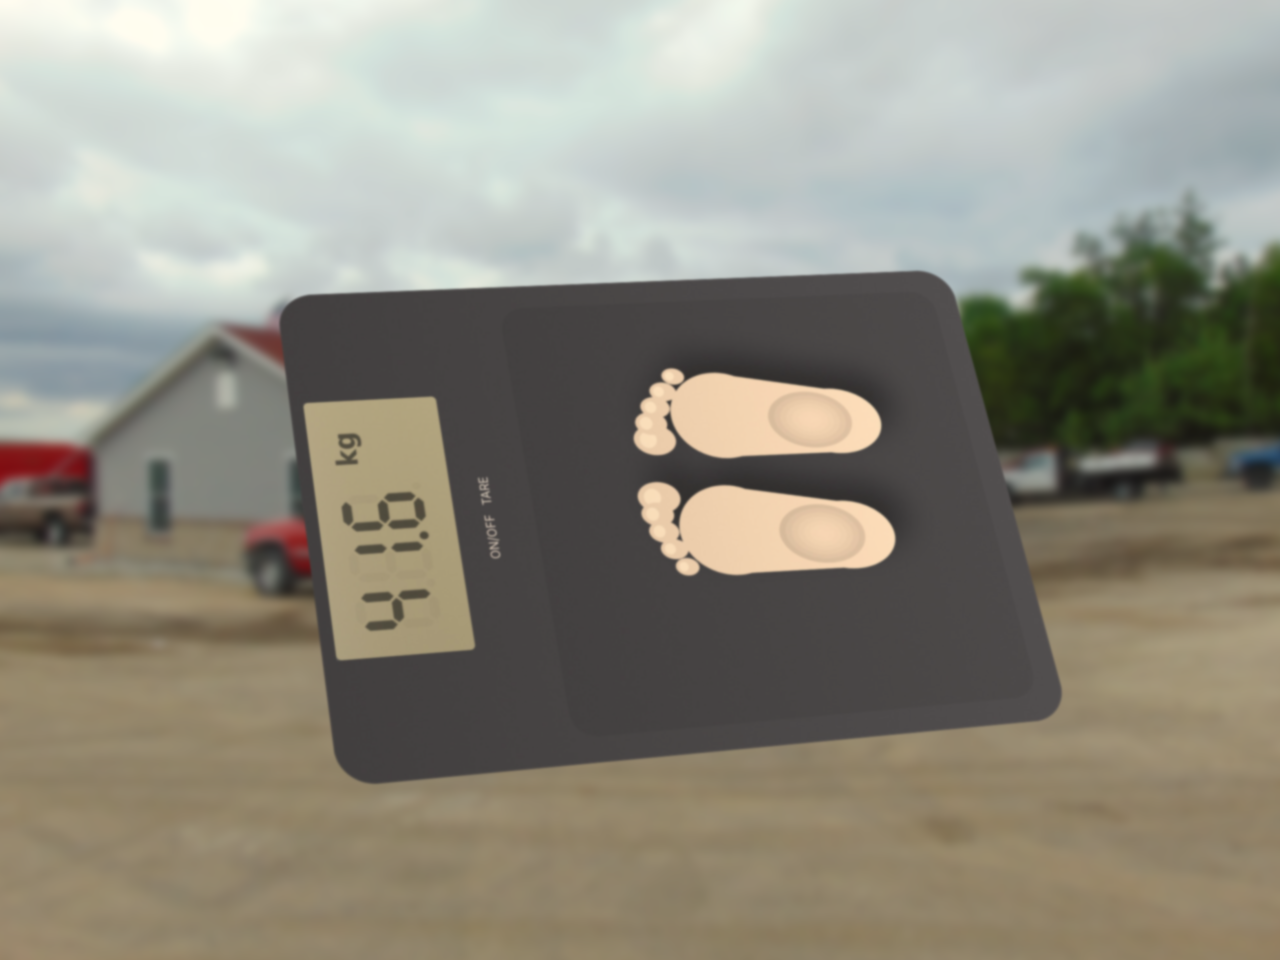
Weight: 41.6 kg
